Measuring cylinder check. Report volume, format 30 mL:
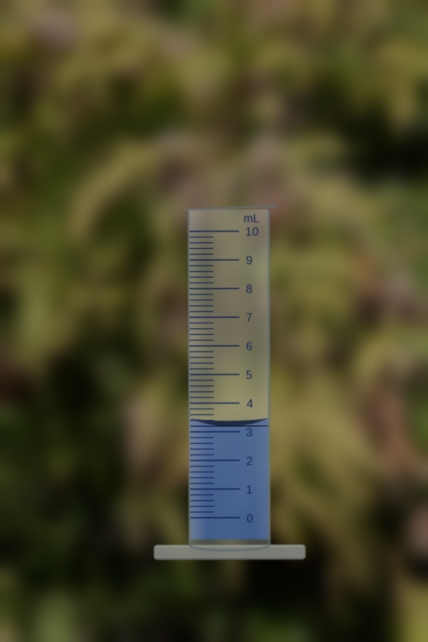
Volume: 3.2 mL
